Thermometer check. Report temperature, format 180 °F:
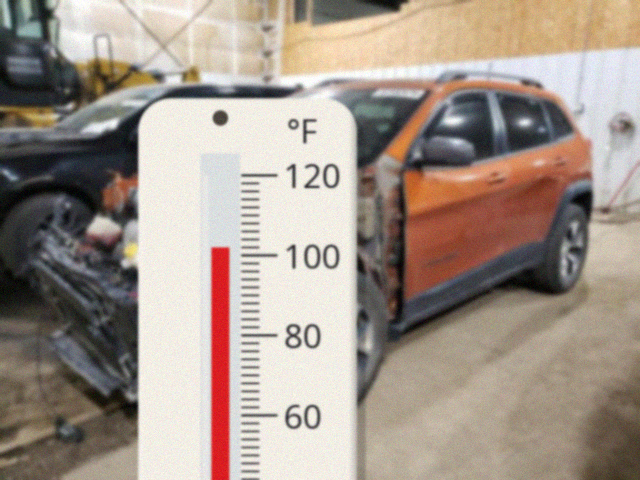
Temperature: 102 °F
